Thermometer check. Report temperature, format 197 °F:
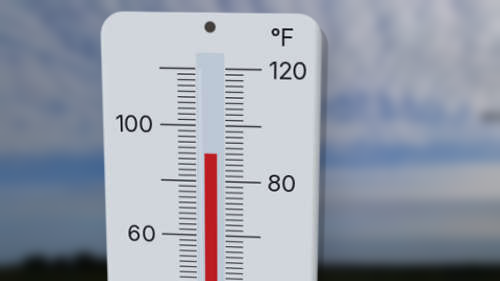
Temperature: 90 °F
